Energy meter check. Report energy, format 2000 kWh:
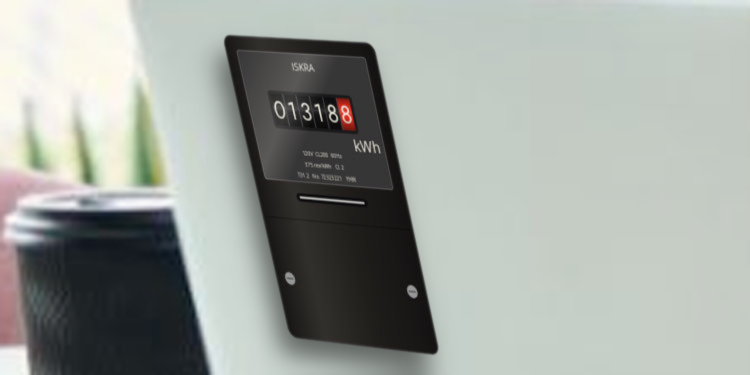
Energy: 1318.8 kWh
